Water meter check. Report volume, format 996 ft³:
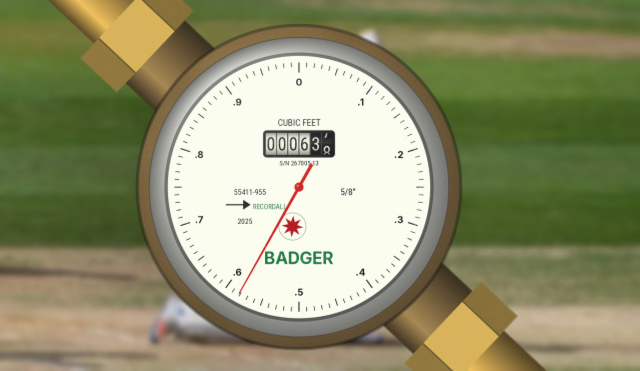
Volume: 637.58 ft³
